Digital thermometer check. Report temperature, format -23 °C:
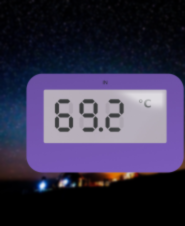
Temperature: 69.2 °C
